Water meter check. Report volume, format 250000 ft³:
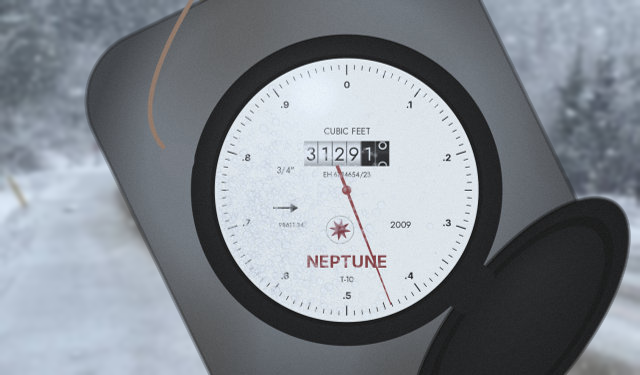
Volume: 312918.44 ft³
